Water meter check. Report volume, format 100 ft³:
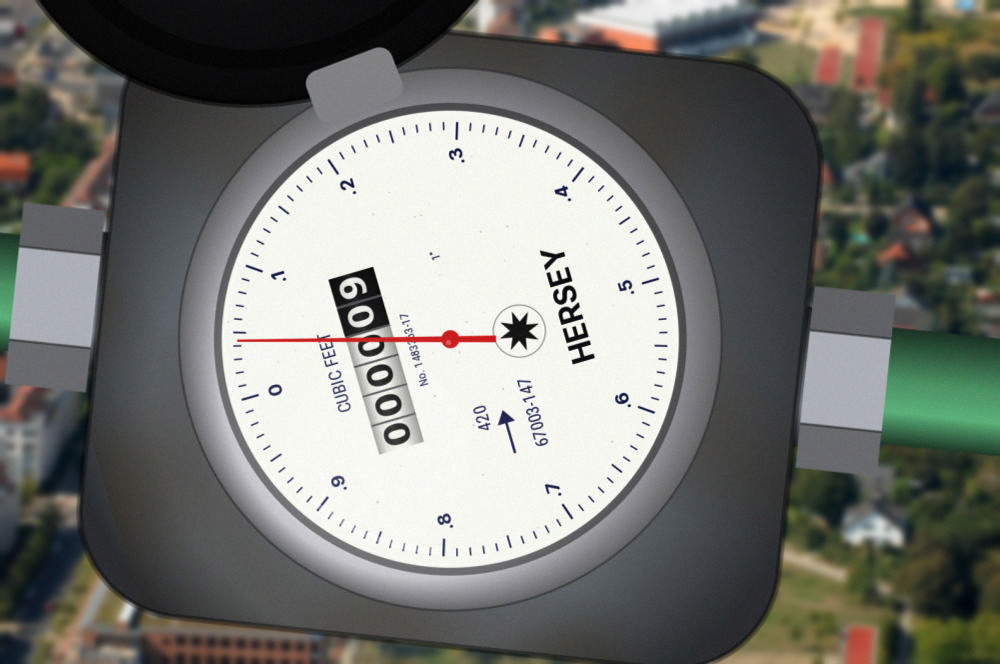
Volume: 9.04 ft³
